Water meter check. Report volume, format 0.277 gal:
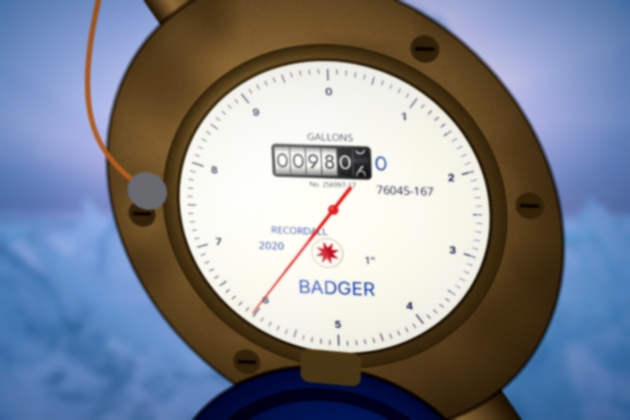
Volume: 98056.0 gal
